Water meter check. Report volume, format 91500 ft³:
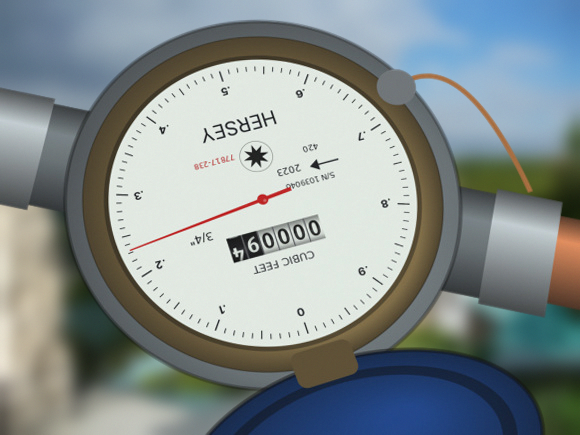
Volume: 94.23 ft³
